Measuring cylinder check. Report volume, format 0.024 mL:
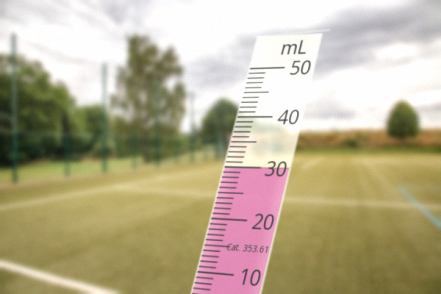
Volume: 30 mL
